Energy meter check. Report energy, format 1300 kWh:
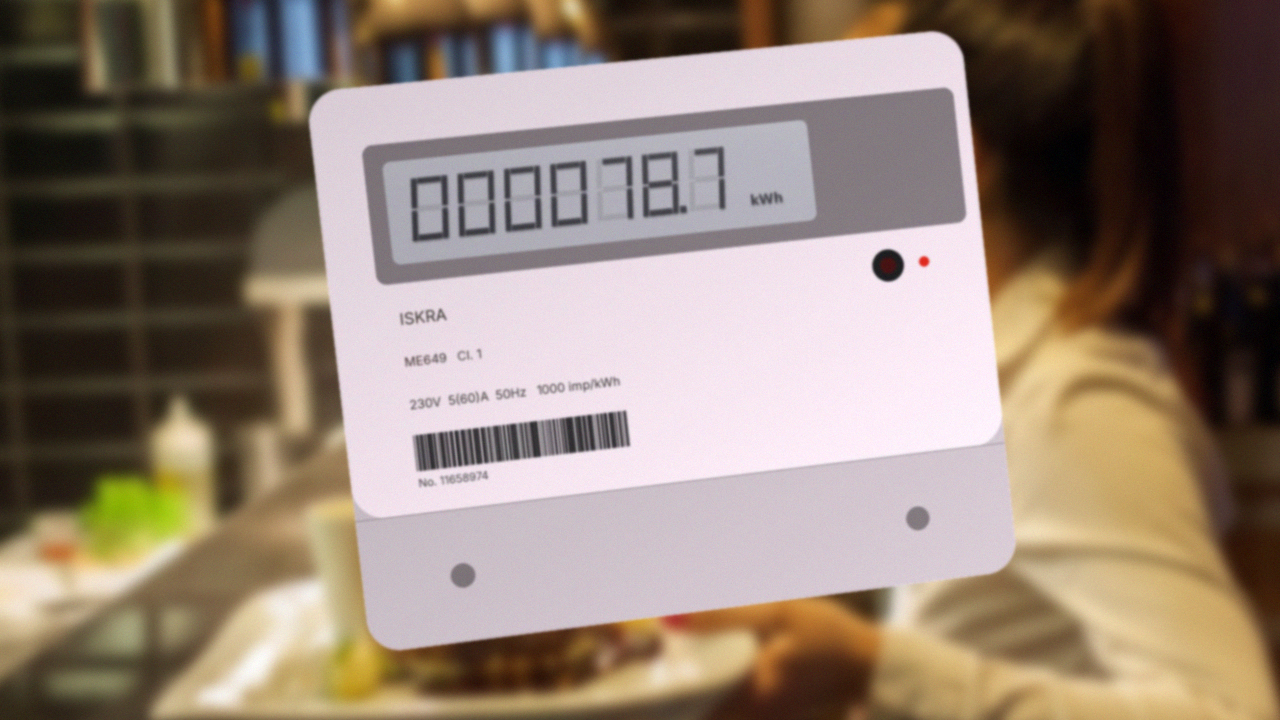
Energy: 78.7 kWh
